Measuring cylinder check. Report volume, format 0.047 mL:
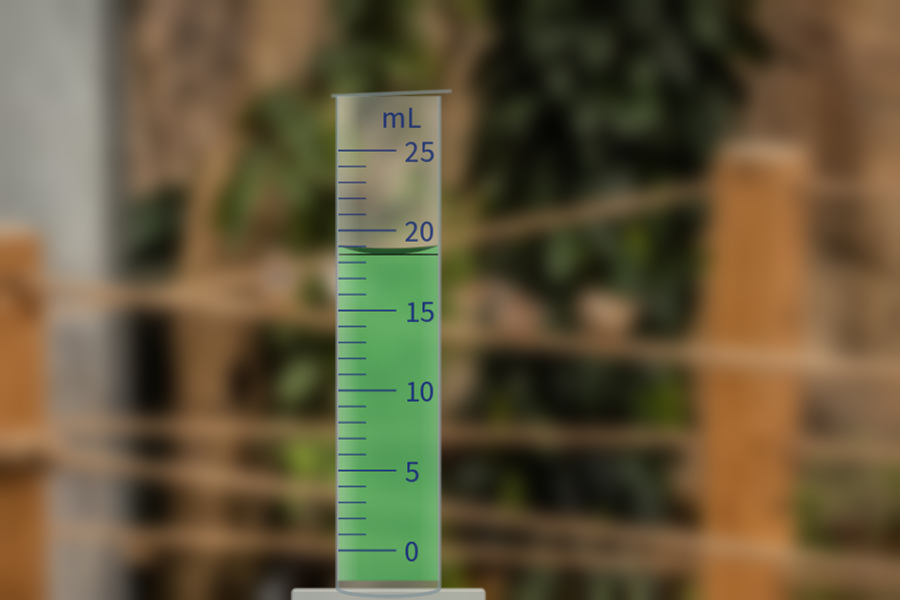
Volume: 18.5 mL
